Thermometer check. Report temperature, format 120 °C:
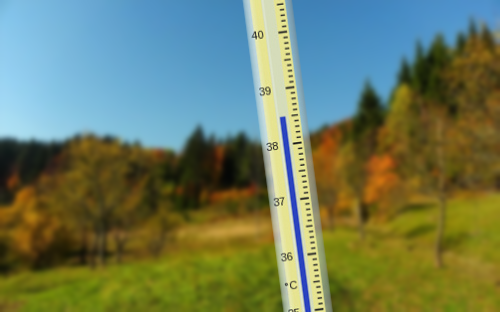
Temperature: 38.5 °C
